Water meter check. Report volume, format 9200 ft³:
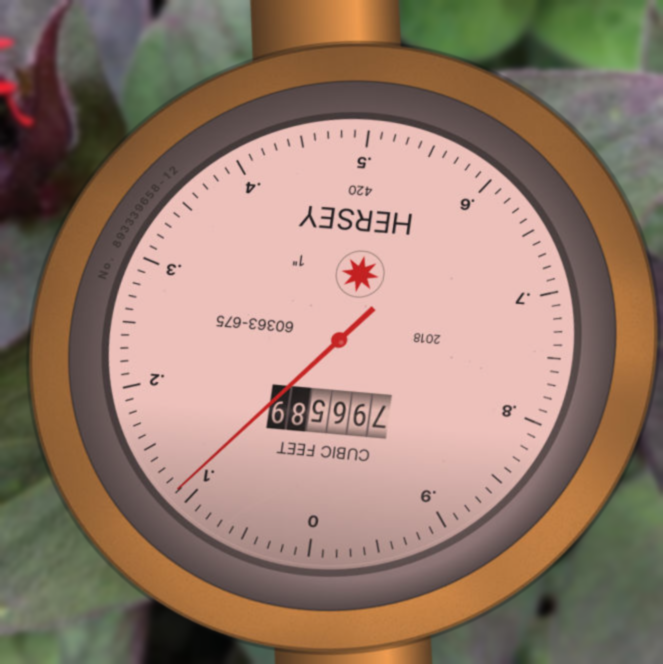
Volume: 796589.11 ft³
